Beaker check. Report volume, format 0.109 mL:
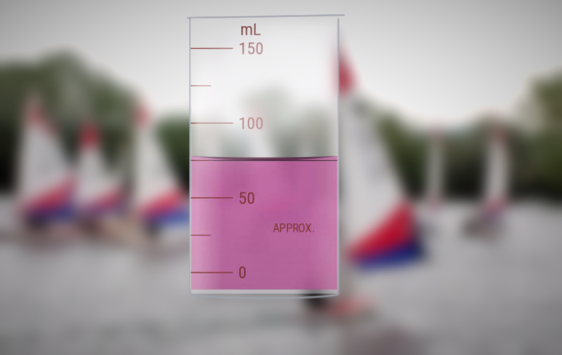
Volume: 75 mL
